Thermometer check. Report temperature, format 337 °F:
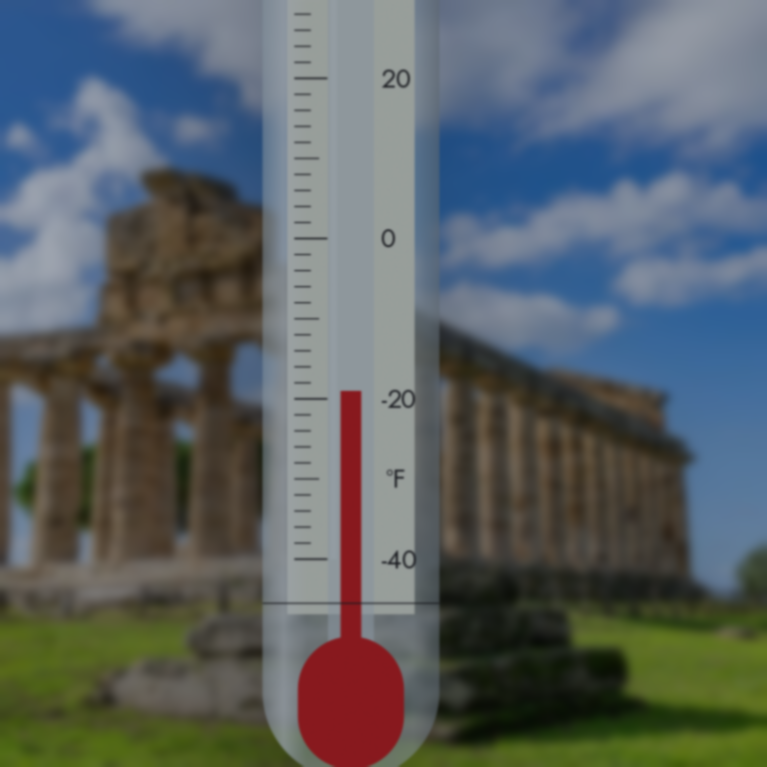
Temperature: -19 °F
